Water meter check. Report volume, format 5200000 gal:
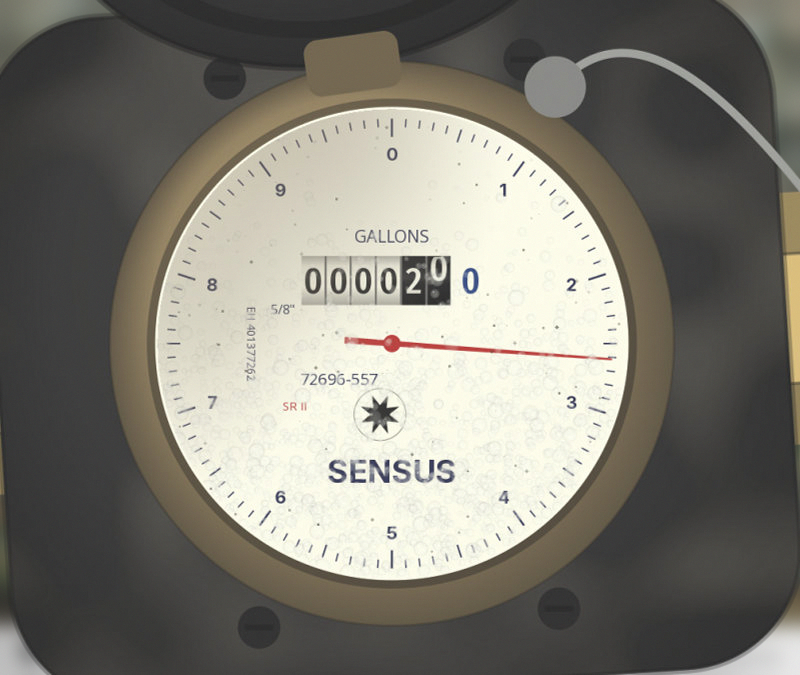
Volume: 202.6 gal
